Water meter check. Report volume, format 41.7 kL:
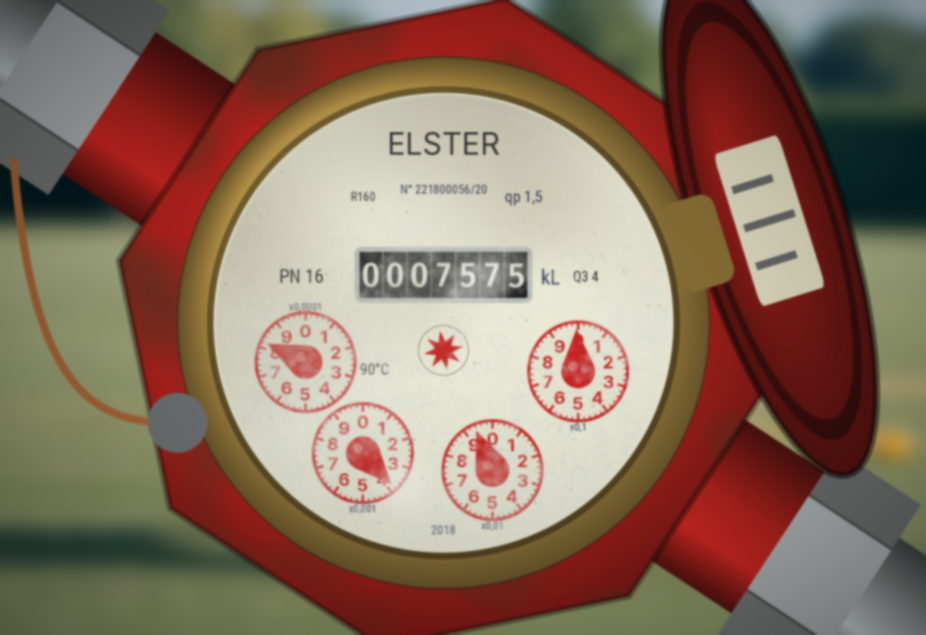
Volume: 7574.9938 kL
